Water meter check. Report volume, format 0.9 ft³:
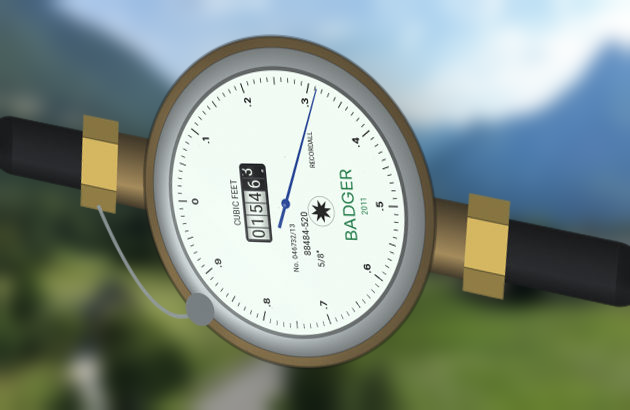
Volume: 15463.31 ft³
